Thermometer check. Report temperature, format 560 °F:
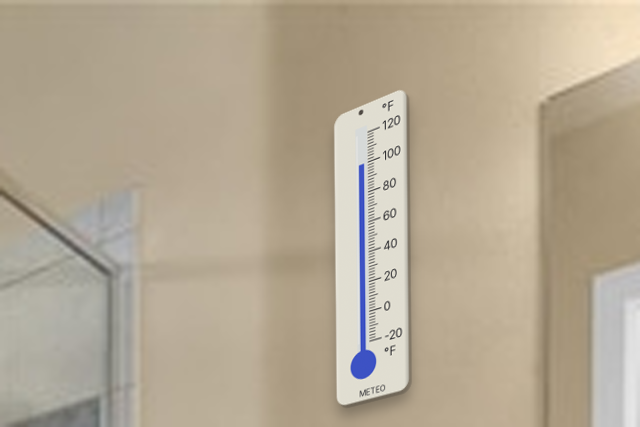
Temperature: 100 °F
